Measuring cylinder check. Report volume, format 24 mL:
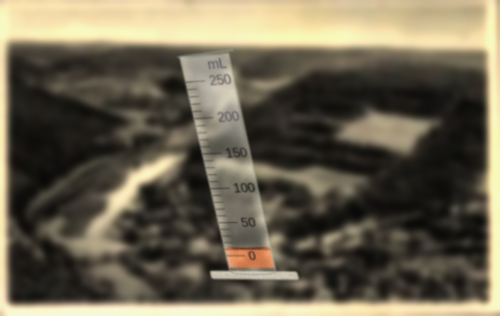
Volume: 10 mL
